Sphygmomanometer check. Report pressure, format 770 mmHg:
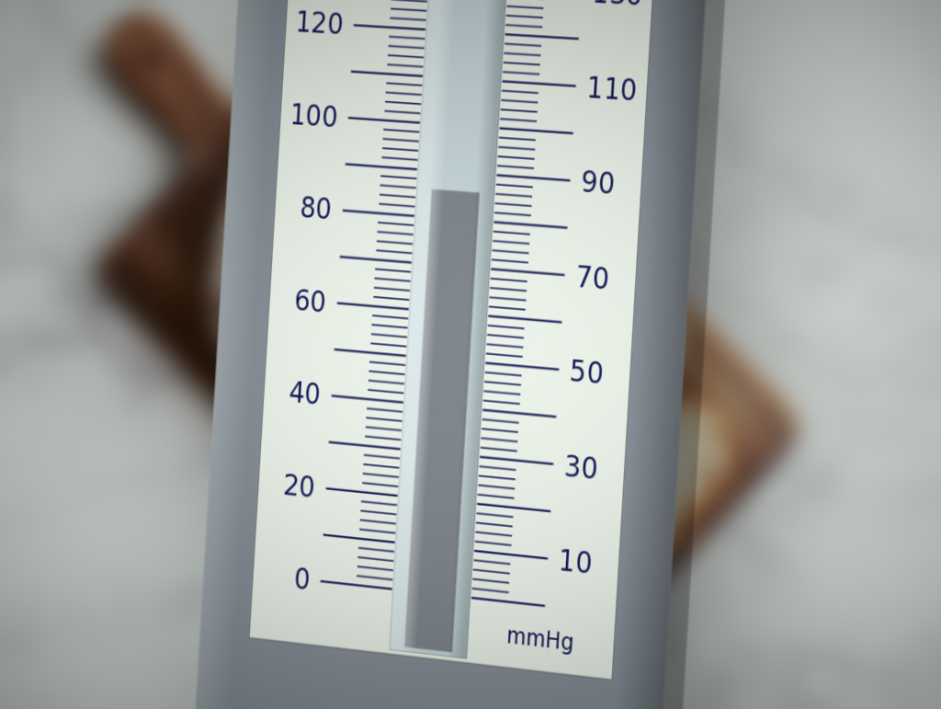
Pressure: 86 mmHg
